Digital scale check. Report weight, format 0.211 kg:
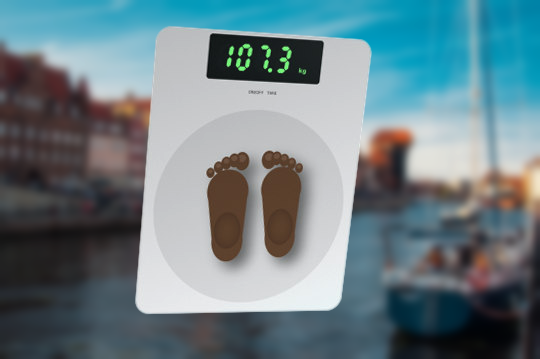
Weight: 107.3 kg
